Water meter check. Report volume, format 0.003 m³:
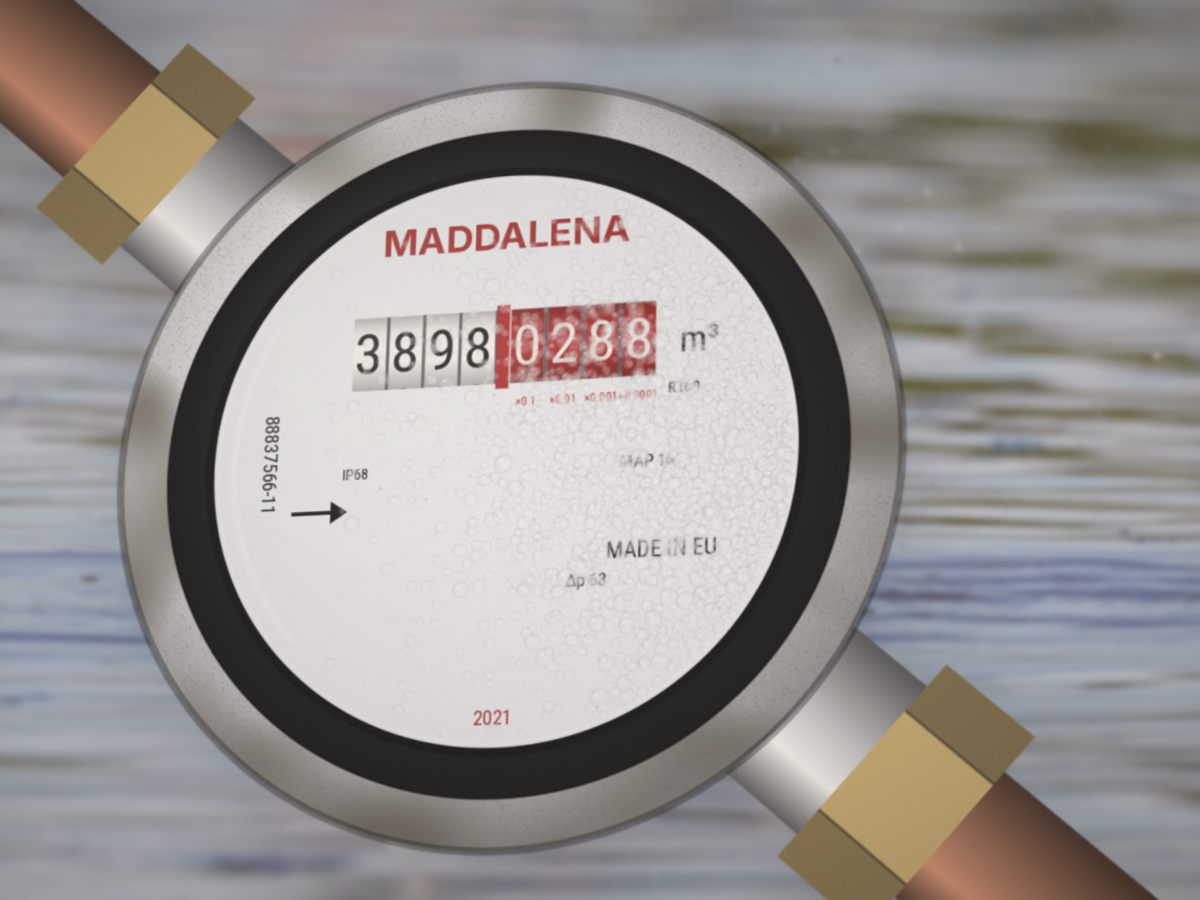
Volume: 3898.0288 m³
